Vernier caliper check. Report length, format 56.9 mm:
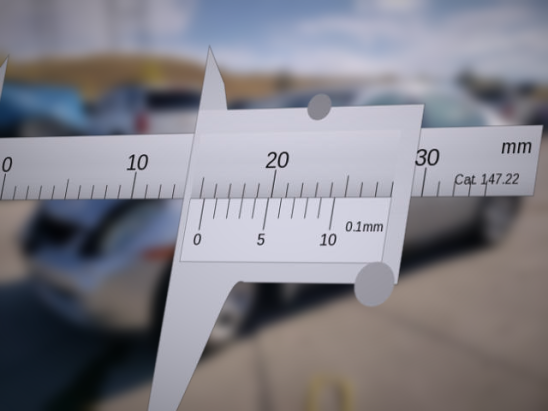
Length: 15.3 mm
